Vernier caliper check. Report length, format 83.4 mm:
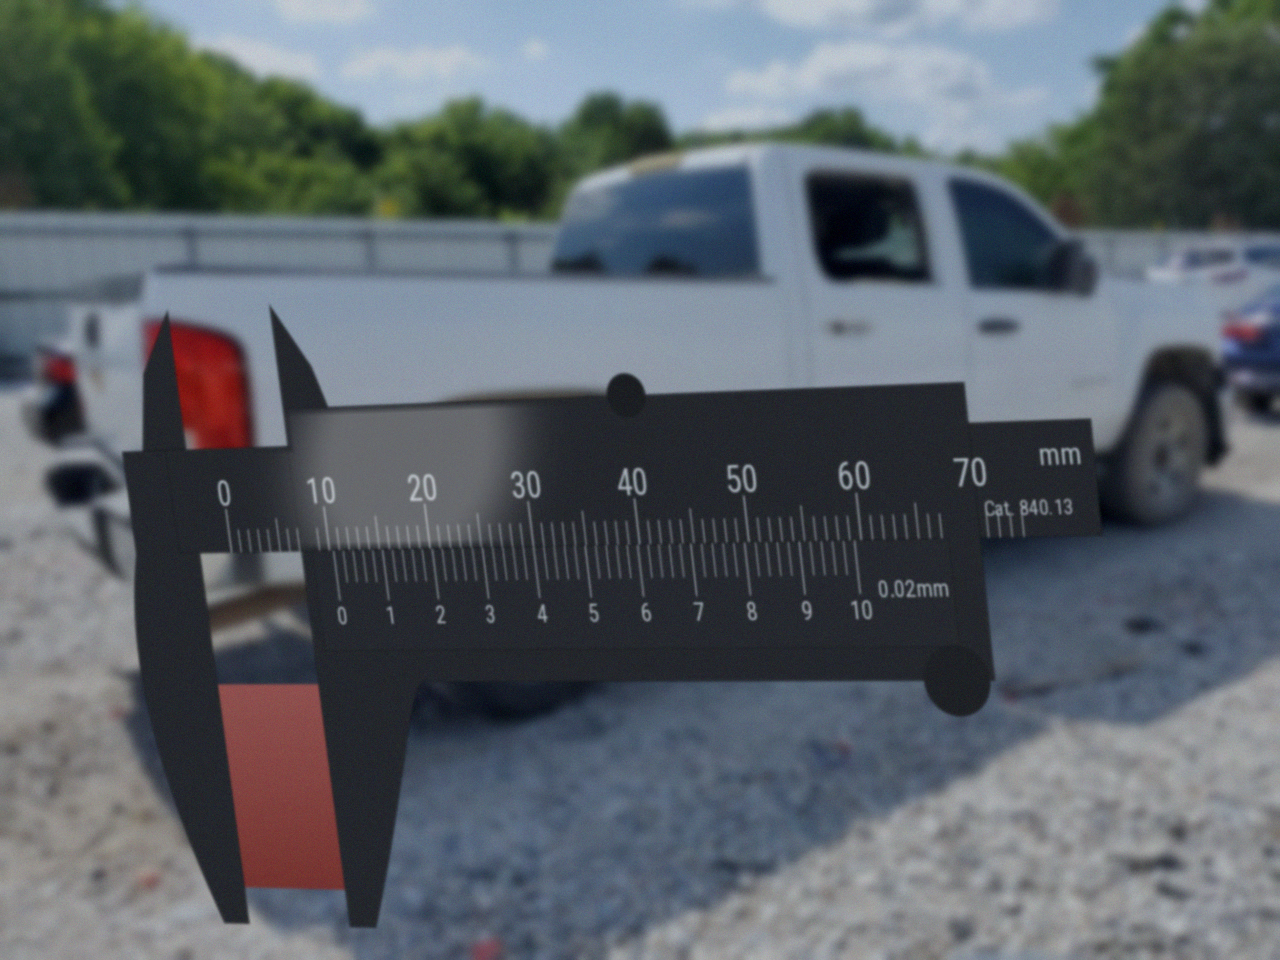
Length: 10.4 mm
